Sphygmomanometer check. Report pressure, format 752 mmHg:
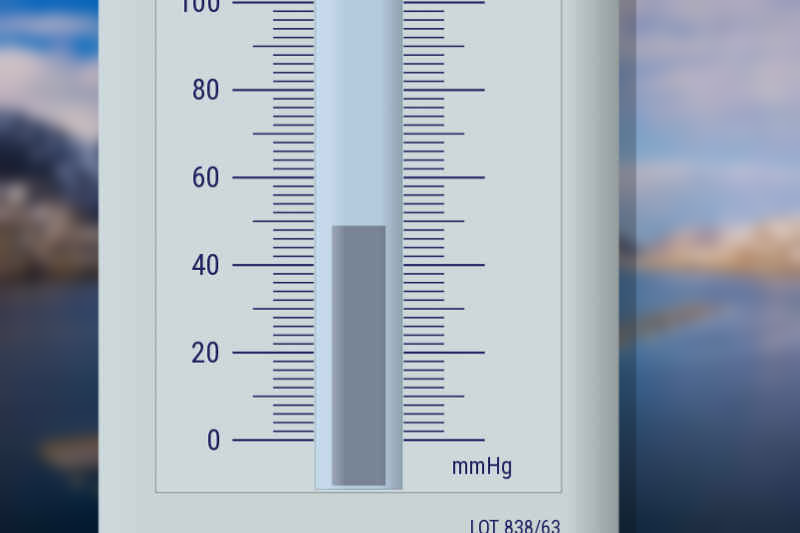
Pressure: 49 mmHg
